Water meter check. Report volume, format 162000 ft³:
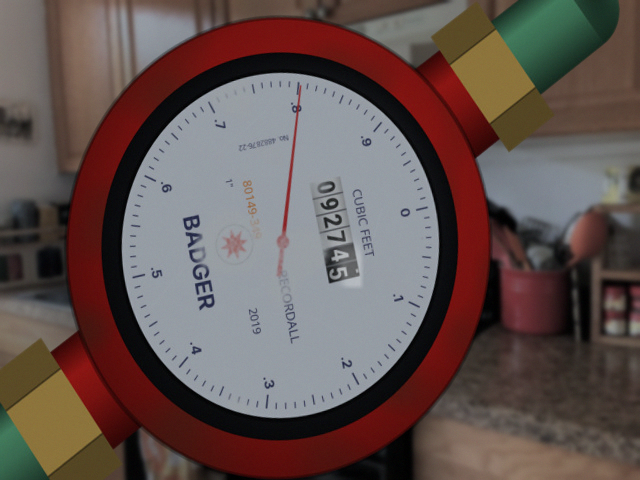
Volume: 92744.80 ft³
